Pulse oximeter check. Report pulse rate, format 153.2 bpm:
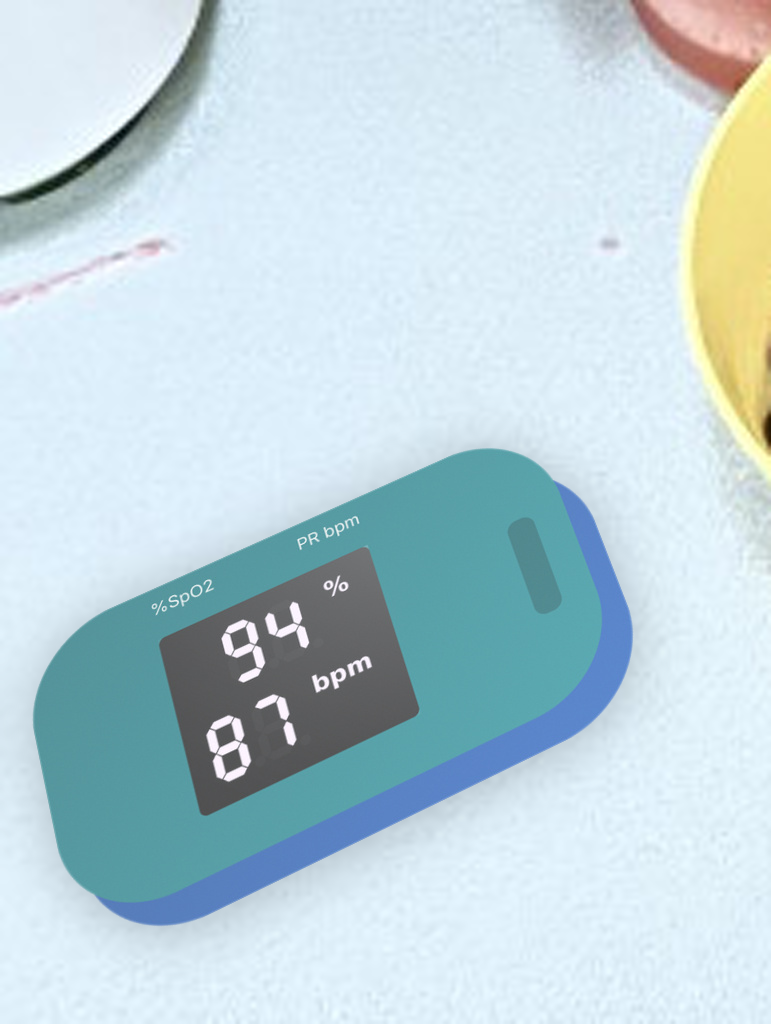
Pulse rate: 87 bpm
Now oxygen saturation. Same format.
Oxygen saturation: 94 %
